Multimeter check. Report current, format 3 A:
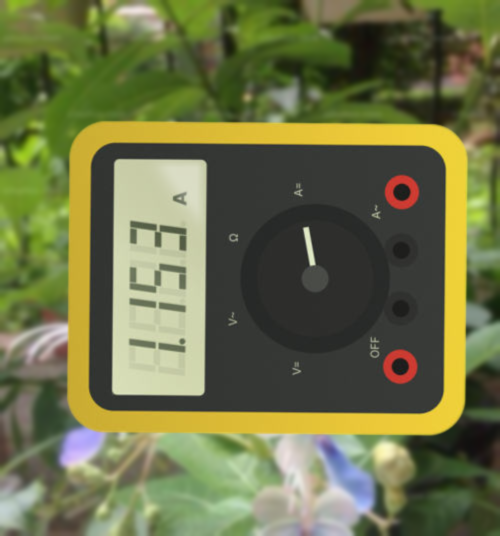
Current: 1.153 A
